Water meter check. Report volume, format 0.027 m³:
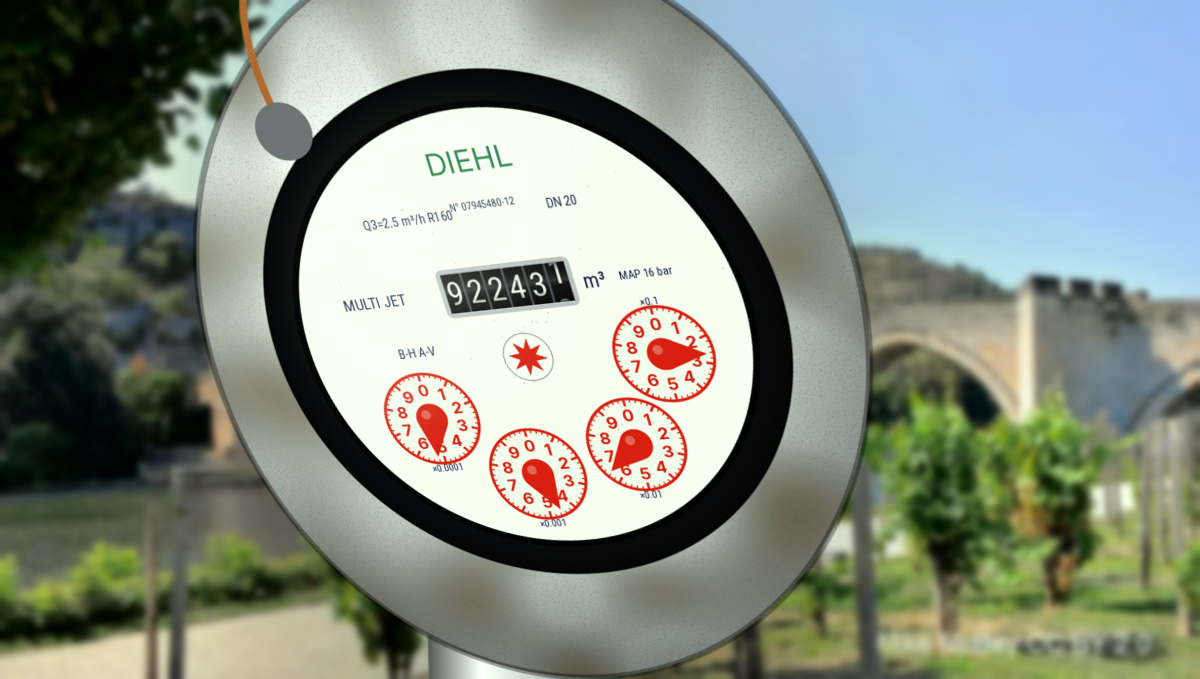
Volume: 922431.2645 m³
